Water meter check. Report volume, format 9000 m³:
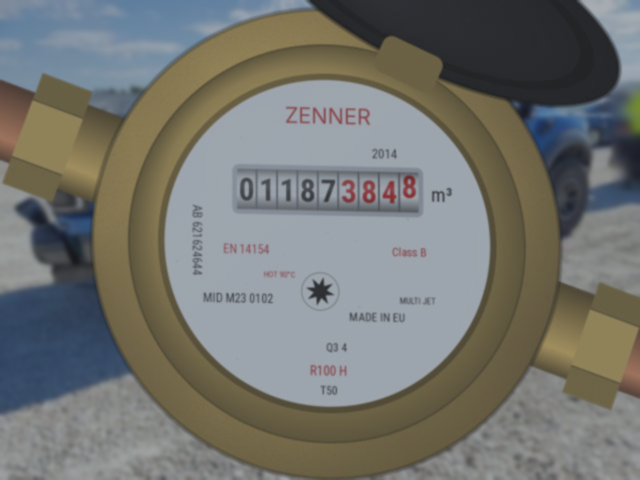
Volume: 1187.3848 m³
